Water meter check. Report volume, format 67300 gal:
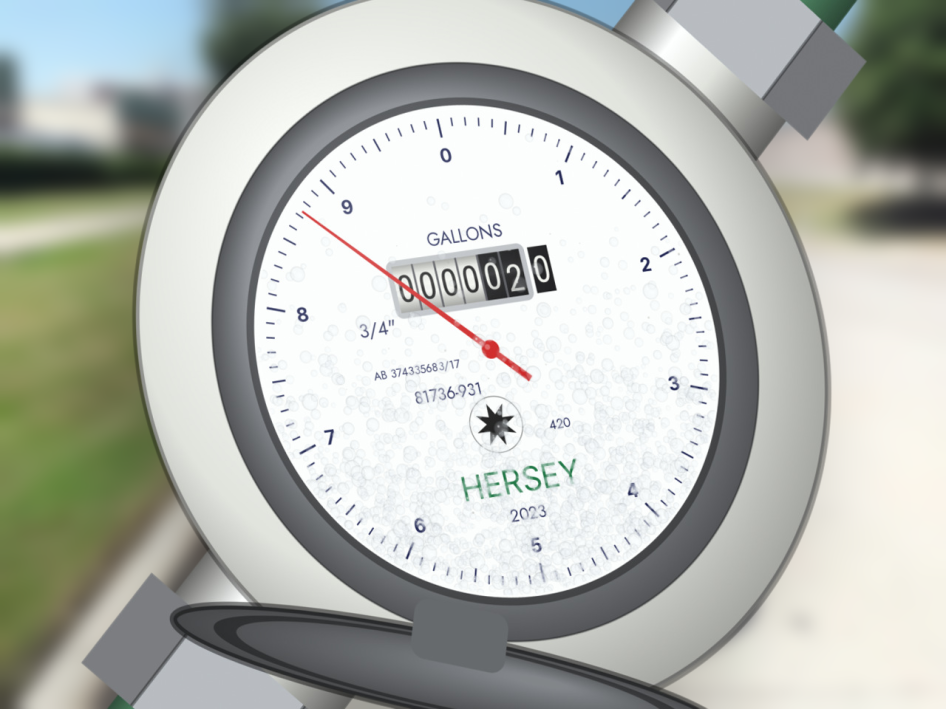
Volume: 18.7 gal
